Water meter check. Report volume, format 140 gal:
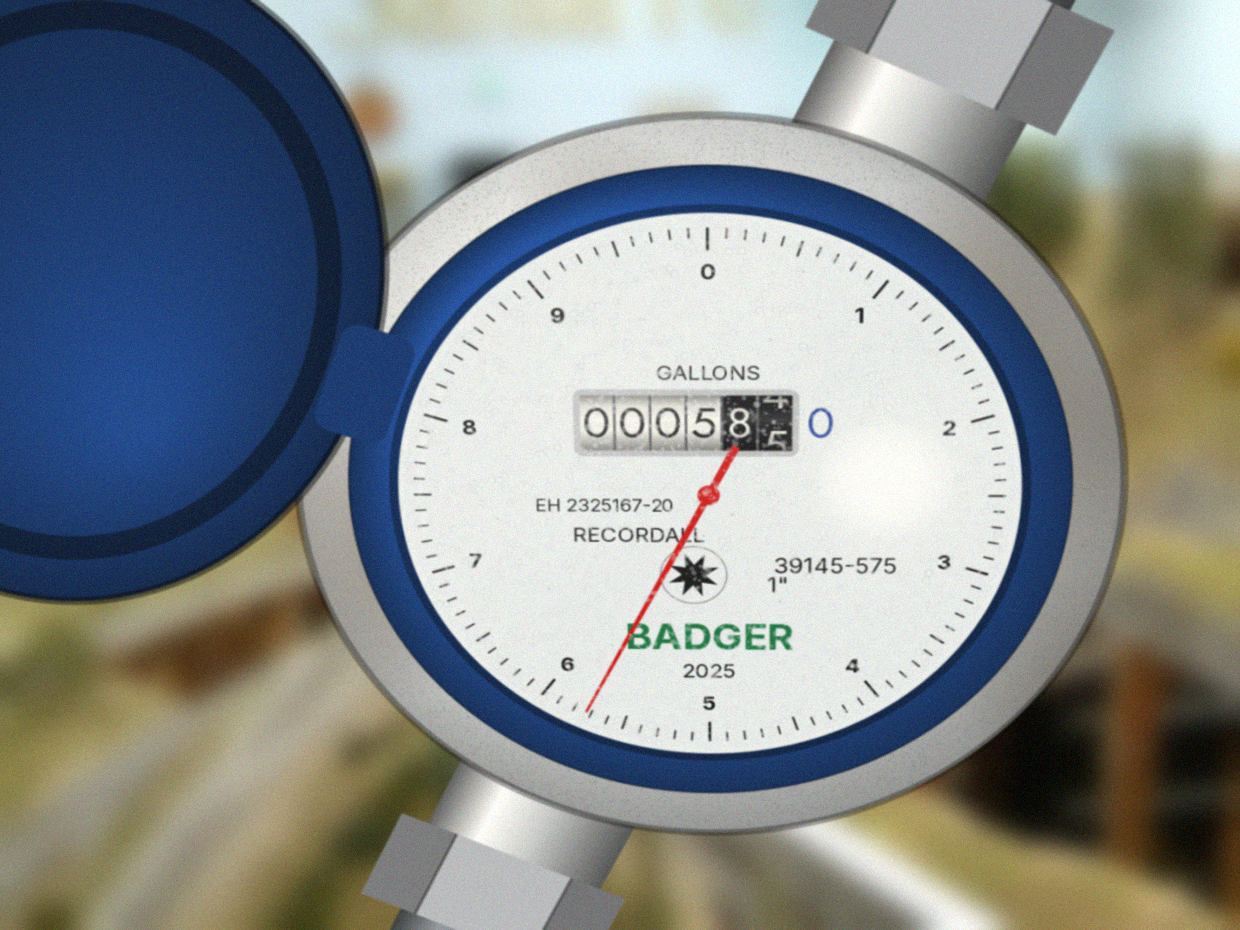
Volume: 5845.7 gal
